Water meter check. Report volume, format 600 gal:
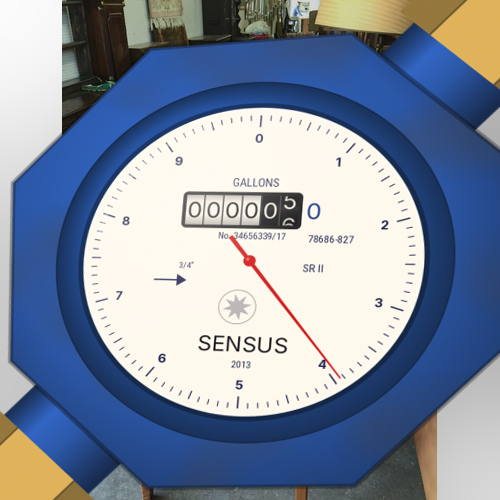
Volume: 53.9 gal
